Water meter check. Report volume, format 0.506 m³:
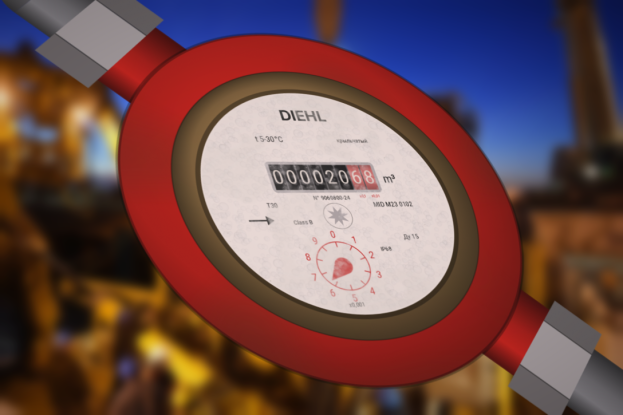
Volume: 20.686 m³
